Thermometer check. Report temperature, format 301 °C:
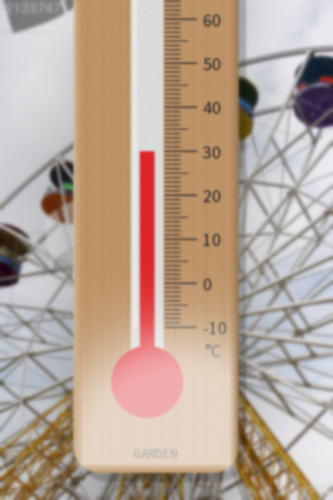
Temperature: 30 °C
